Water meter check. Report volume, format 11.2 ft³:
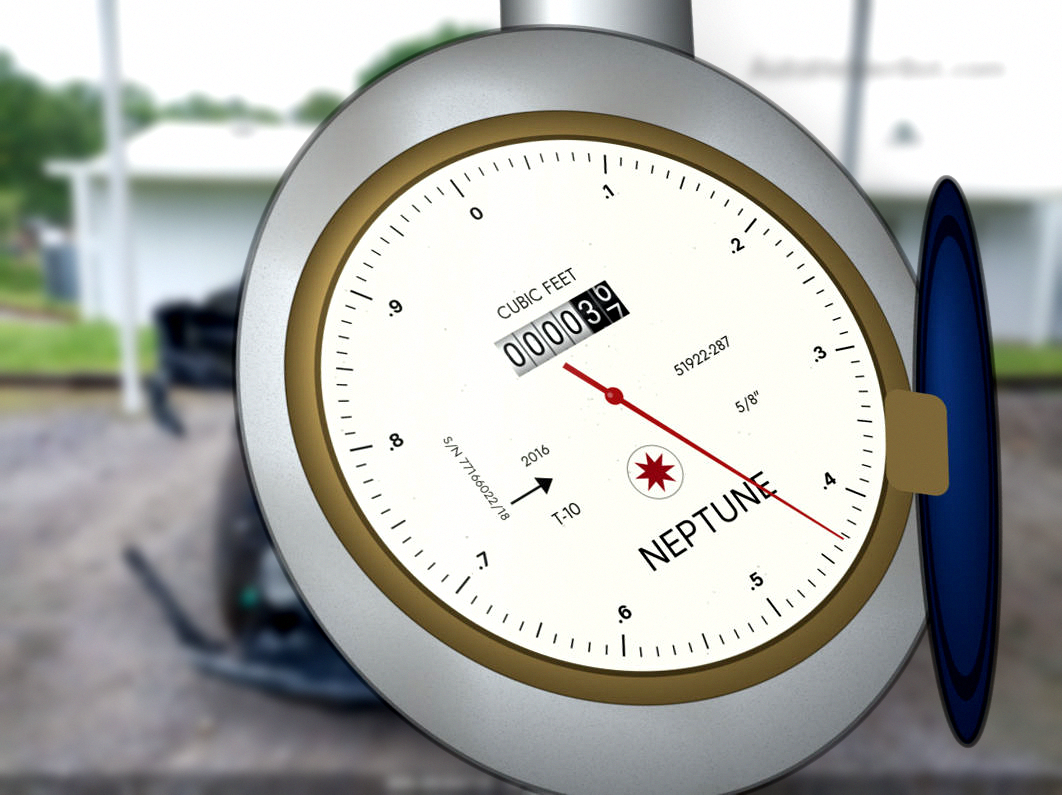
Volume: 36.43 ft³
